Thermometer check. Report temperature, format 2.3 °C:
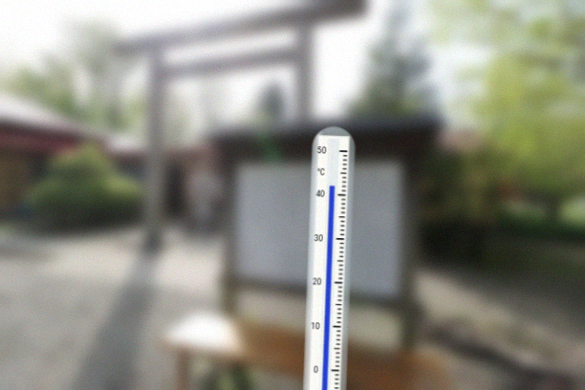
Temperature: 42 °C
